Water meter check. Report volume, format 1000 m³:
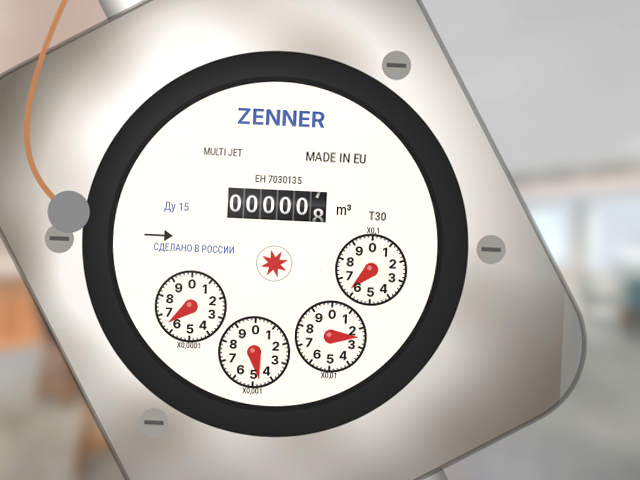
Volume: 7.6246 m³
